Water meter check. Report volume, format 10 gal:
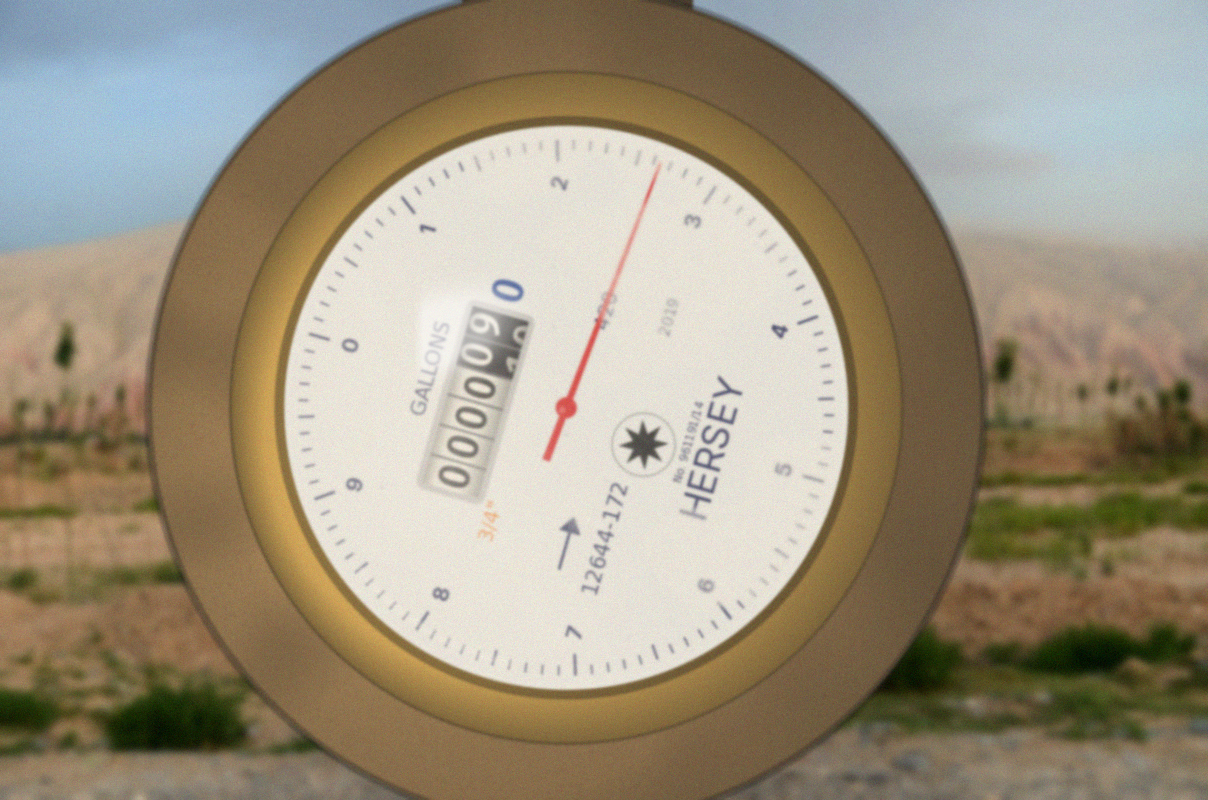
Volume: 92.6 gal
